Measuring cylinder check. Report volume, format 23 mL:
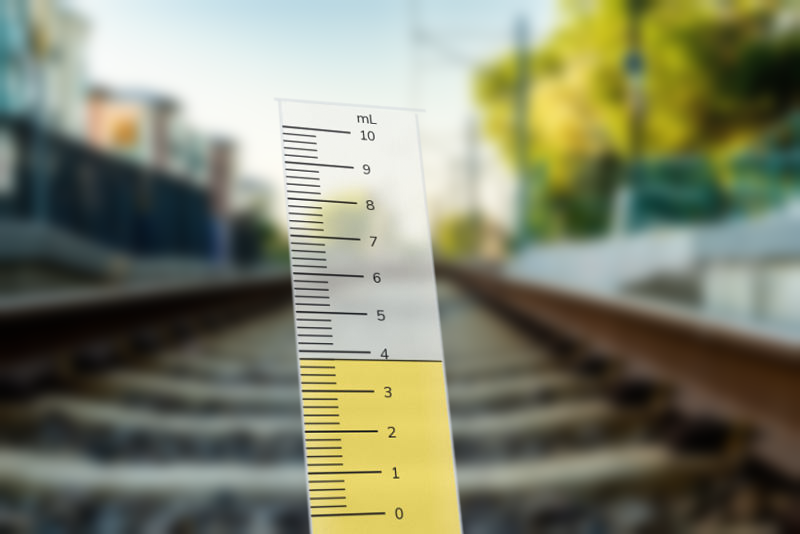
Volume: 3.8 mL
